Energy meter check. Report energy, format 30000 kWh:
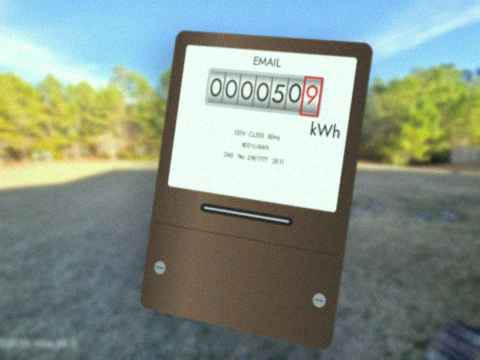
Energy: 50.9 kWh
